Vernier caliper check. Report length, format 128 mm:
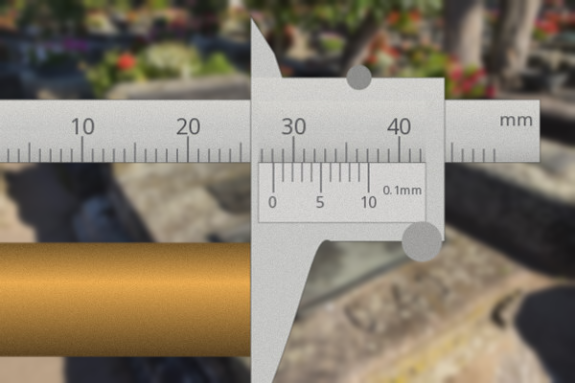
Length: 28.1 mm
